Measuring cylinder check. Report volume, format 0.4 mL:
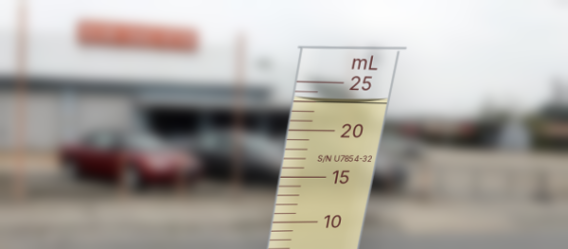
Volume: 23 mL
